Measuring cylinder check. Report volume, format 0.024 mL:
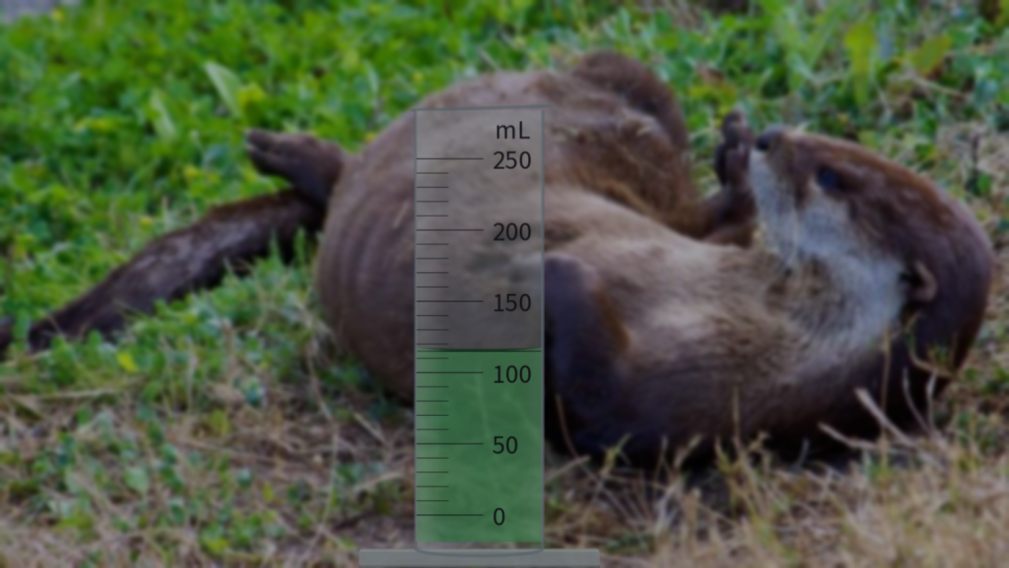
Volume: 115 mL
